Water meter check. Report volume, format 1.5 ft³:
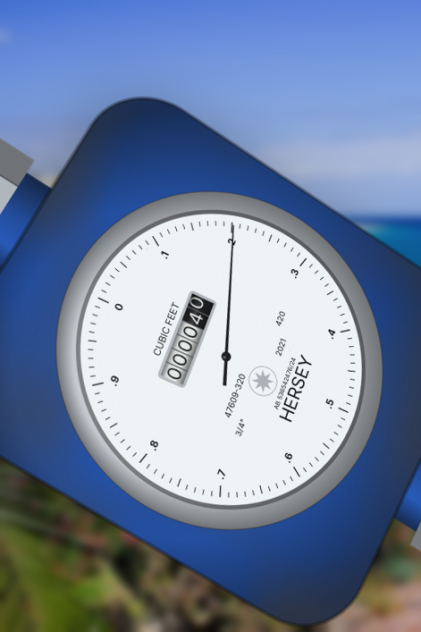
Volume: 40.20 ft³
